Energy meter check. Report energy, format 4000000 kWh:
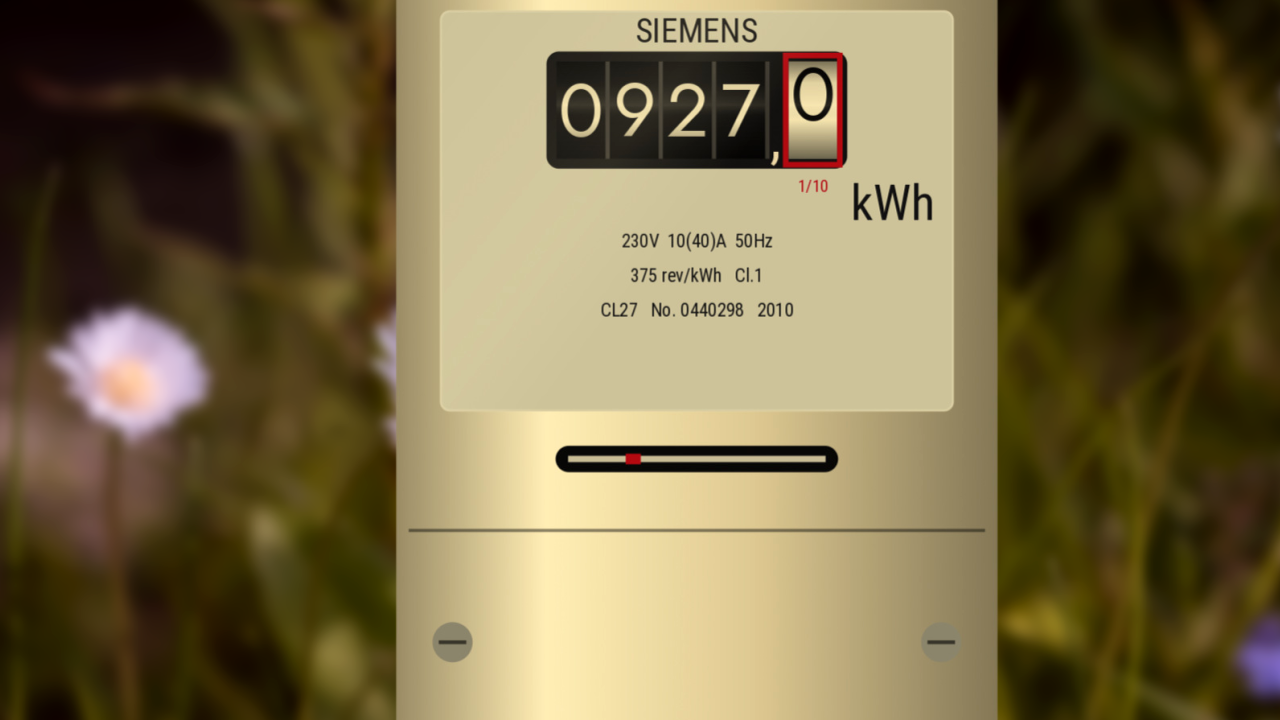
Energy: 927.0 kWh
